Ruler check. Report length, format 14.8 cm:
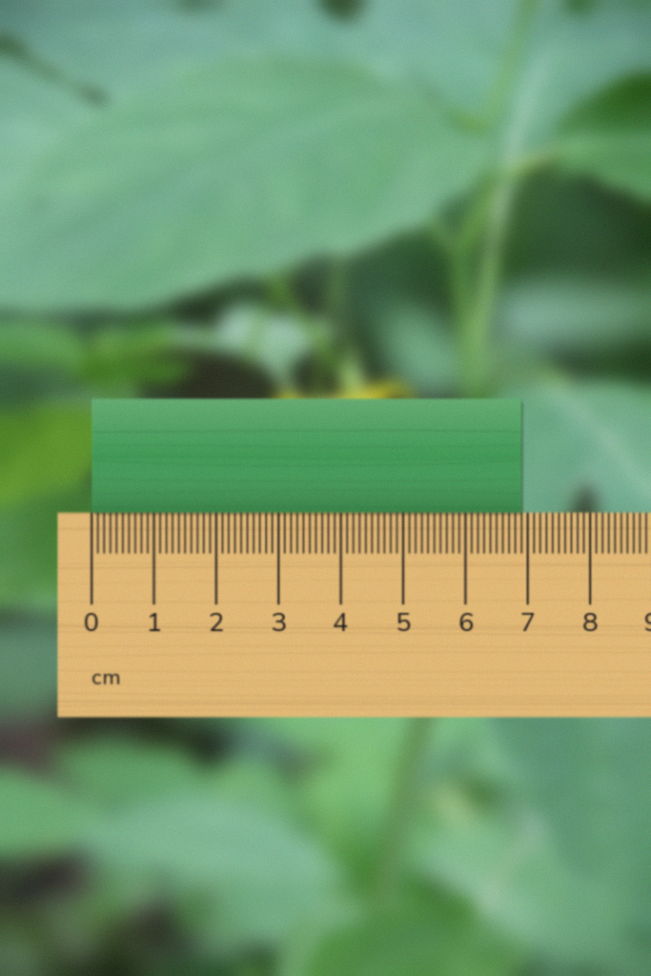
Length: 6.9 cm
